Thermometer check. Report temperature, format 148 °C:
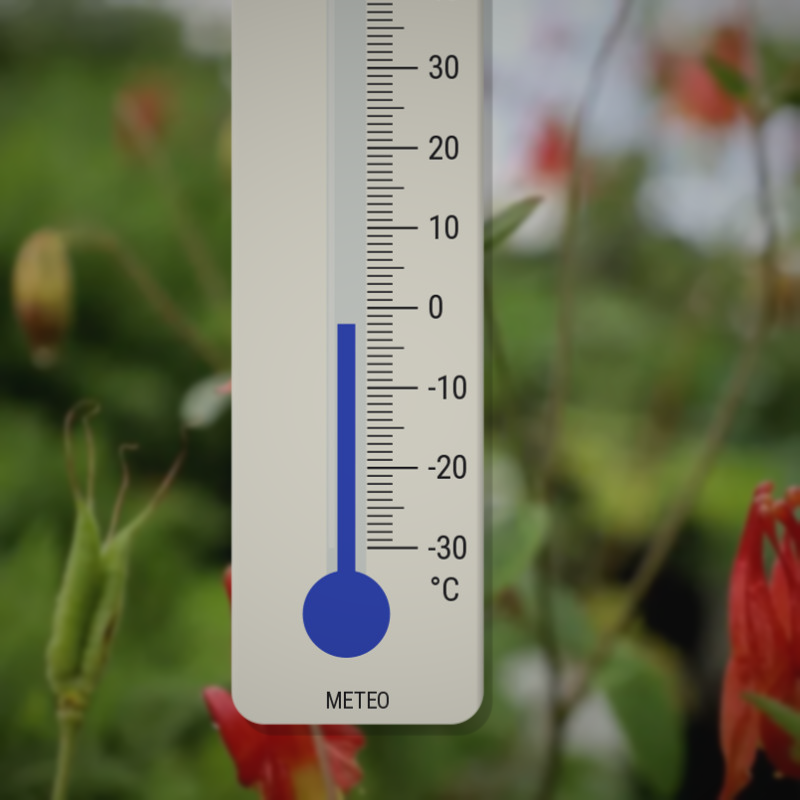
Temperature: -2 °C
